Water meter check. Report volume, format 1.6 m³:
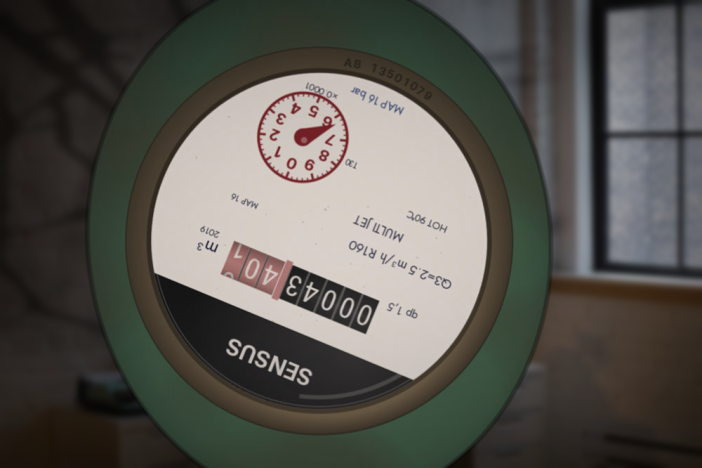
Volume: 43.4006 m³
